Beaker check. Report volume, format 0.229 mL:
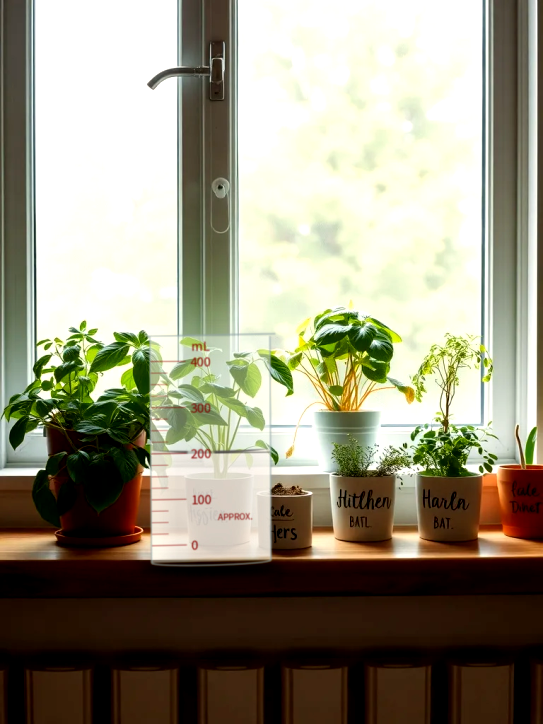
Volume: 200 mL
